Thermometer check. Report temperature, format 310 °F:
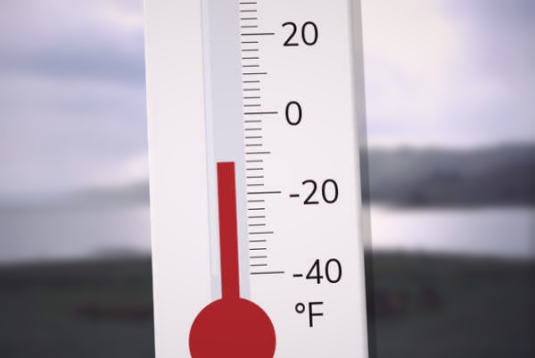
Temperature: -12 °F
